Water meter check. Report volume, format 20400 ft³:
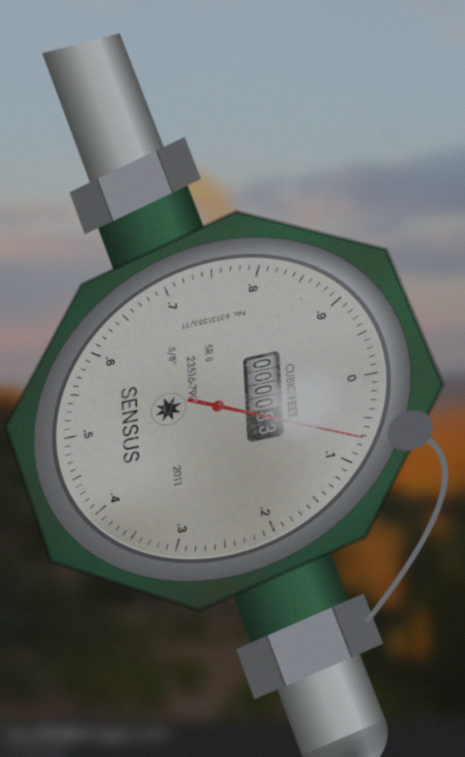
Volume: 83.07 ft³
